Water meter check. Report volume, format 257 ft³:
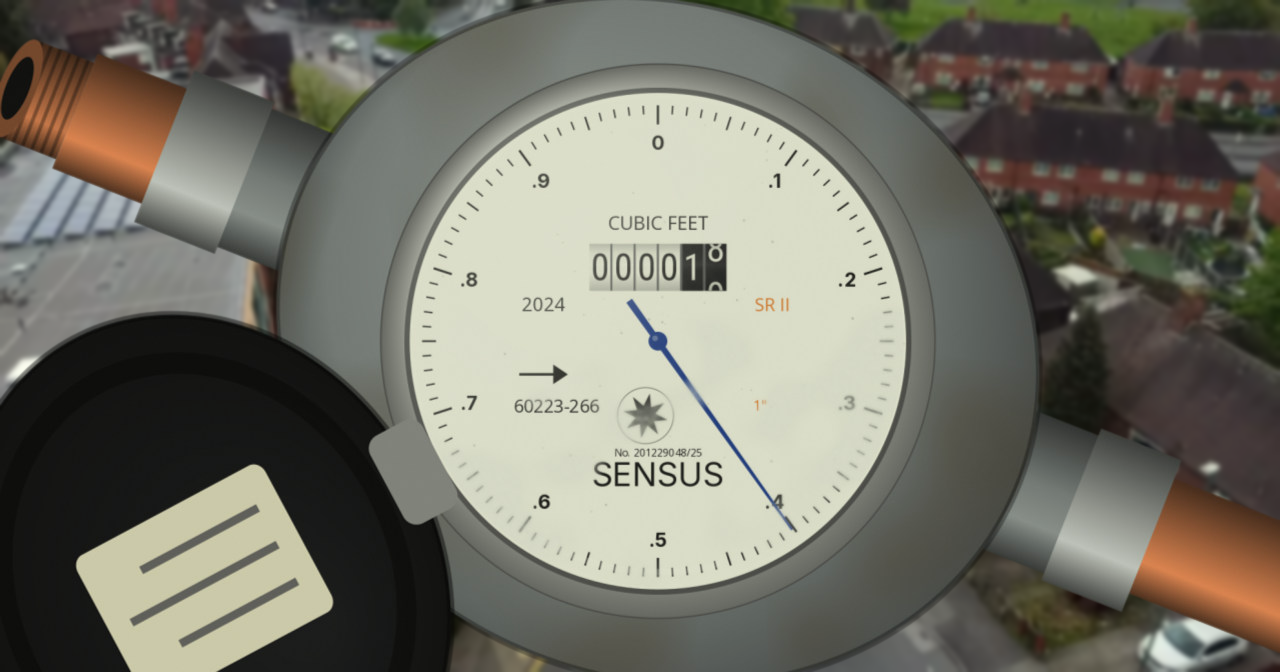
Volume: 18.40 ft³
